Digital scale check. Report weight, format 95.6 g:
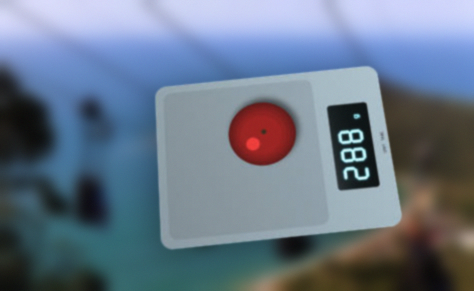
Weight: 288 g
